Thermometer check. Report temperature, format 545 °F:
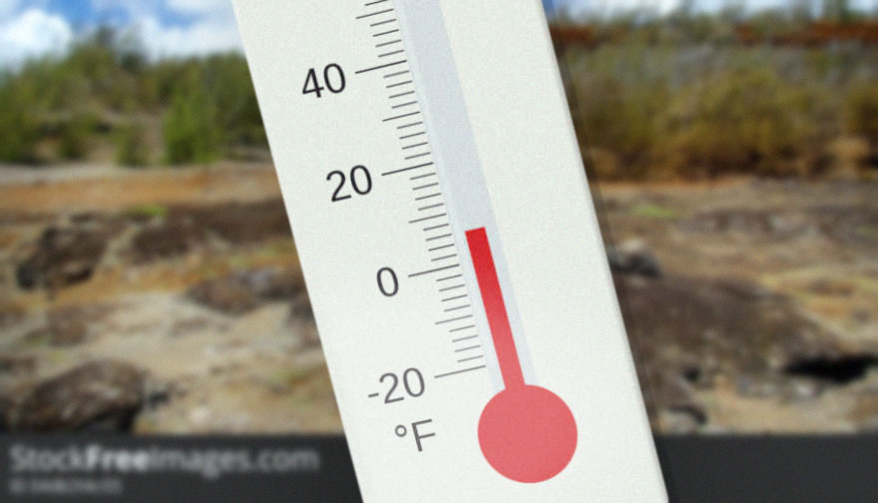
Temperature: 6 °F
